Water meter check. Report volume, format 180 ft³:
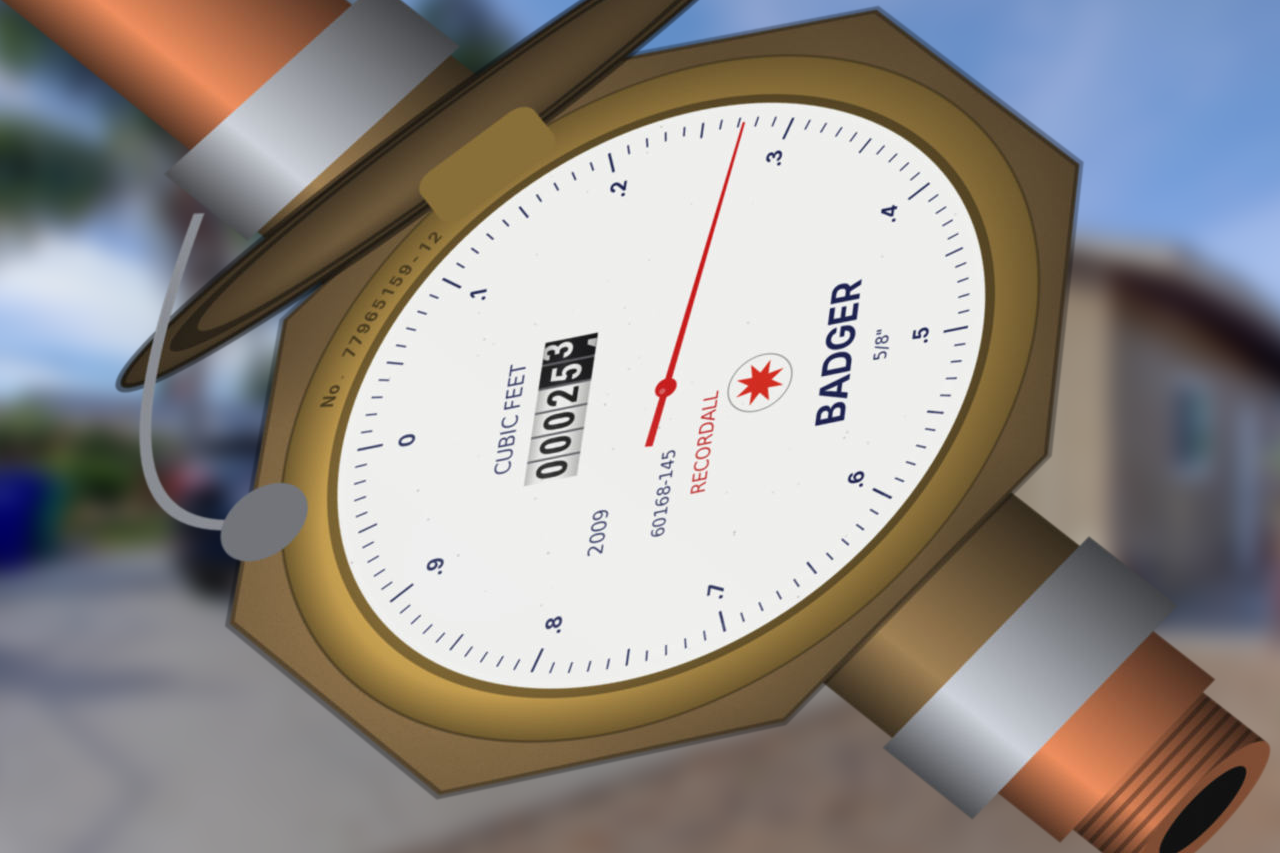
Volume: 253.27 ft³
